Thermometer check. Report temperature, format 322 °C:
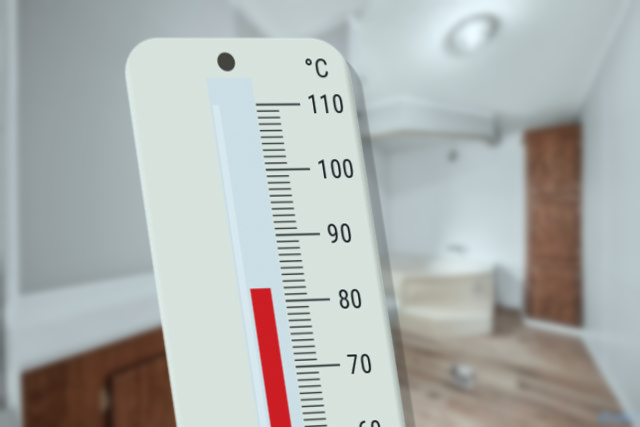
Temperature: 82 °C
